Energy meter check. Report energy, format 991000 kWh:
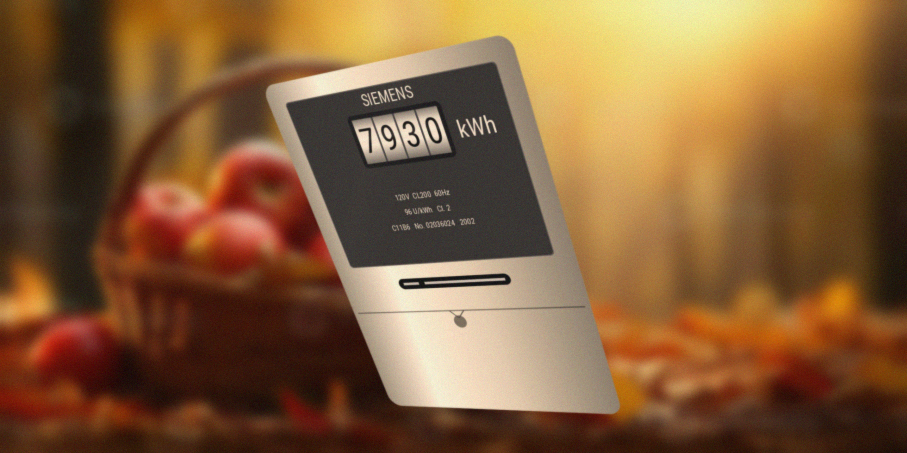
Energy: 7930 kWh
